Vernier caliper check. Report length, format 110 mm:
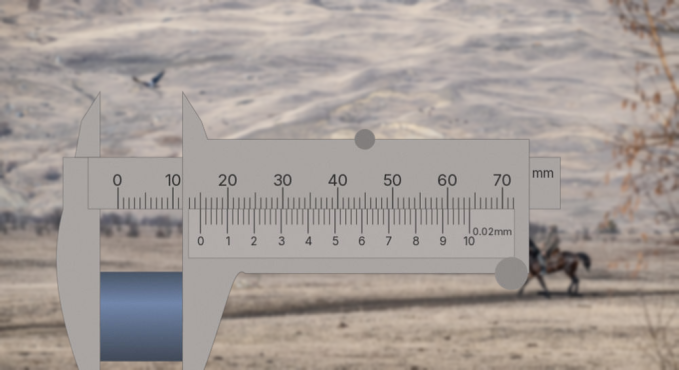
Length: 15.0 mm
